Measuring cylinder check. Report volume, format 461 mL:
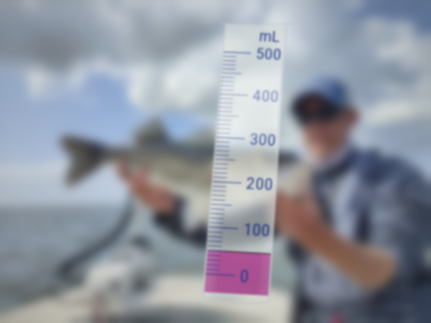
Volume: 50 mL
